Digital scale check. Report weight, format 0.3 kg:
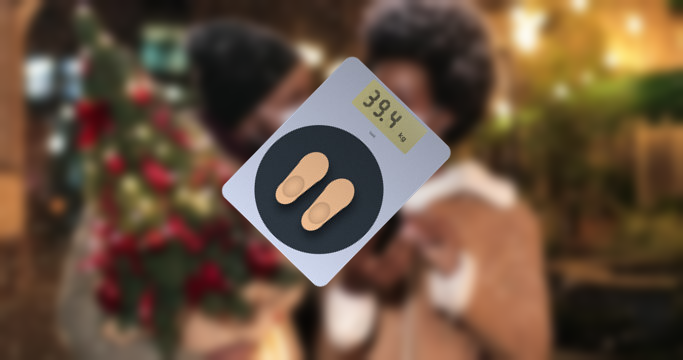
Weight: 39.4 kg
